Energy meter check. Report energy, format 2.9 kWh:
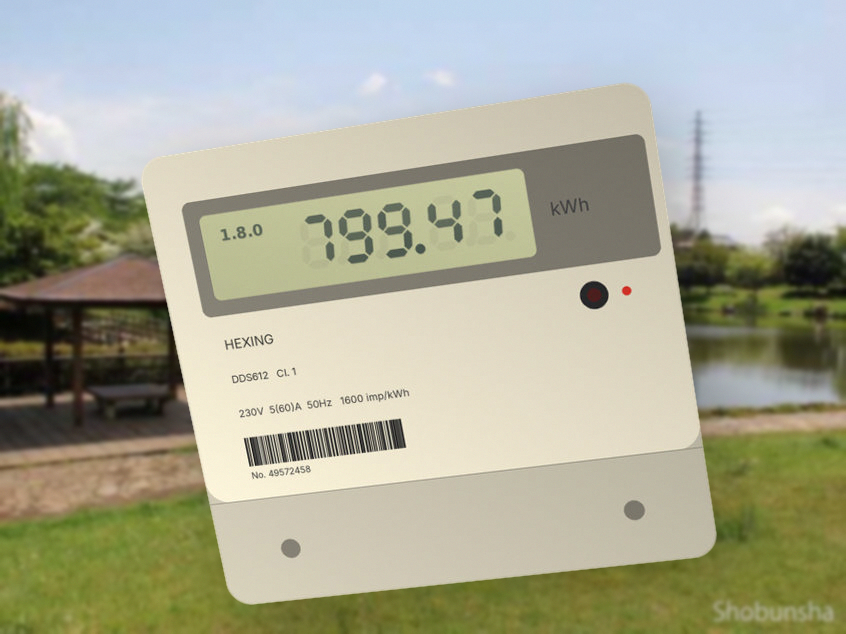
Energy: 799.47 kWh
